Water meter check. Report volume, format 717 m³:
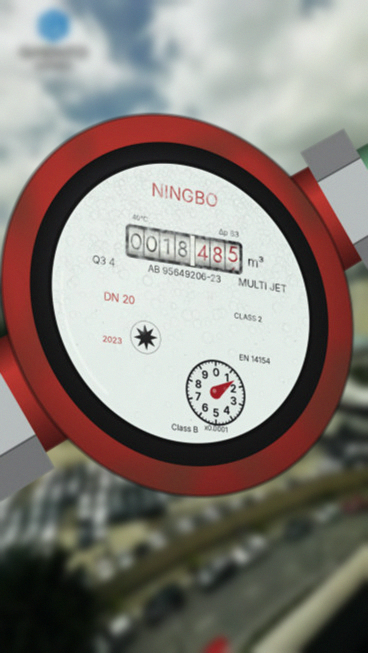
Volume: 18.4851 m³
